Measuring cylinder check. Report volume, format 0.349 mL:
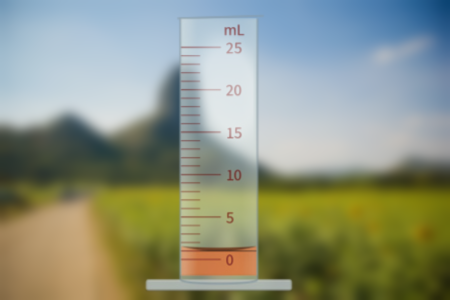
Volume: 1 mL
